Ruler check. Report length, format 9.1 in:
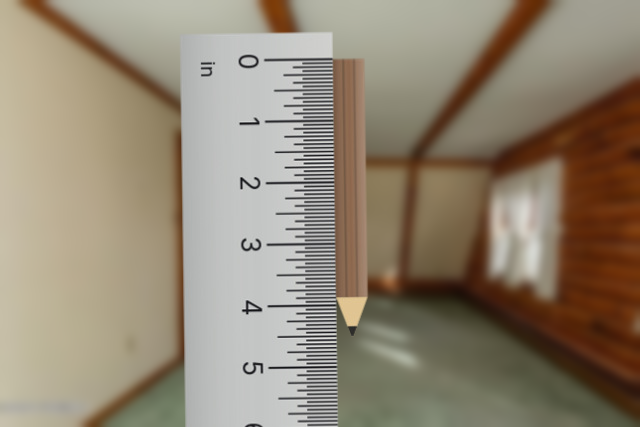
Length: 4.5 in
